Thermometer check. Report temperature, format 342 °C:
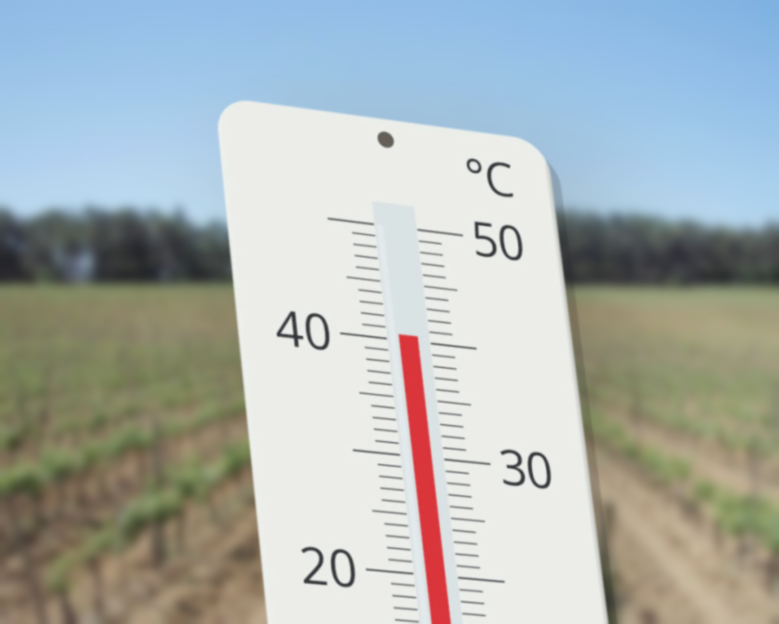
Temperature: 40.5 °C
